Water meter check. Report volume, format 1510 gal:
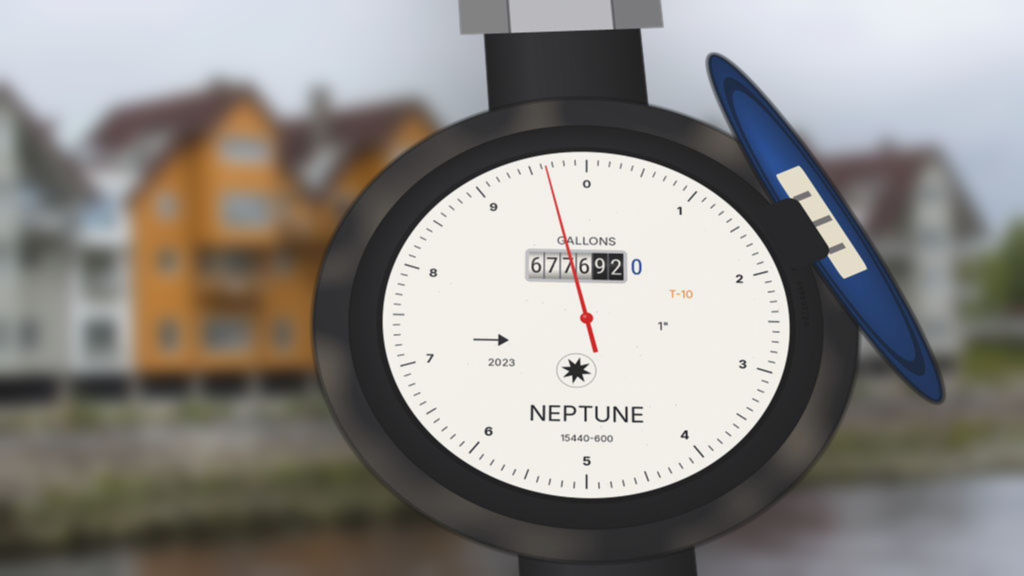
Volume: 6776919.6 gal
